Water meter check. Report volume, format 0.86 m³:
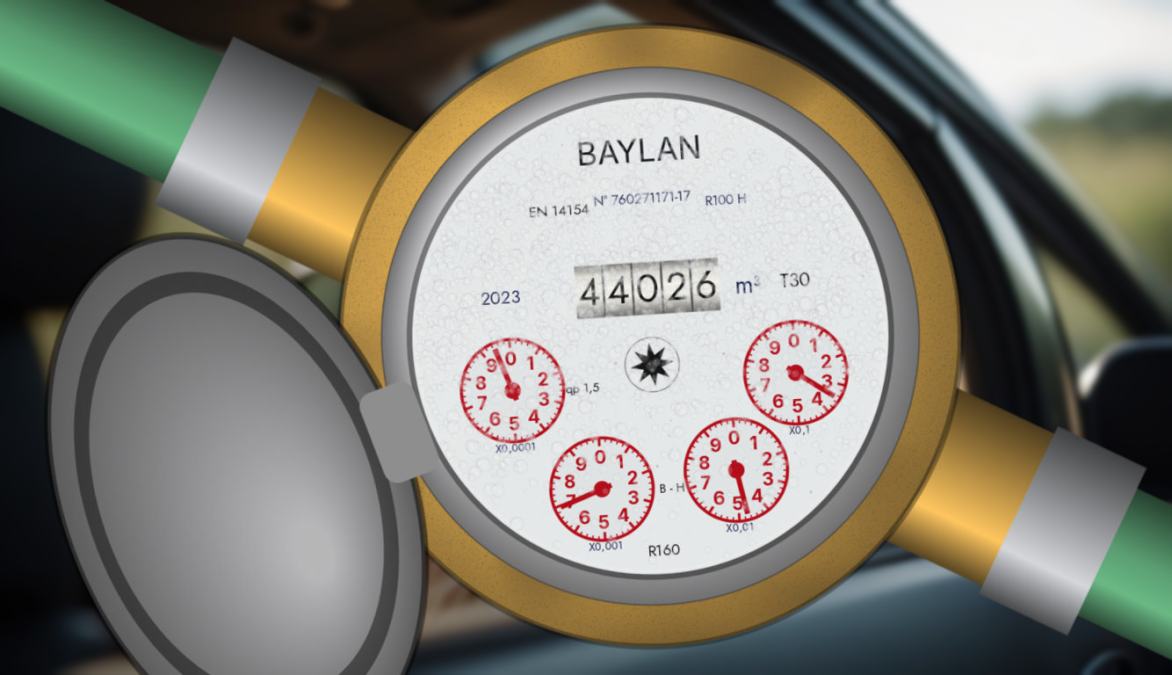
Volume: 44026.3469 m³
